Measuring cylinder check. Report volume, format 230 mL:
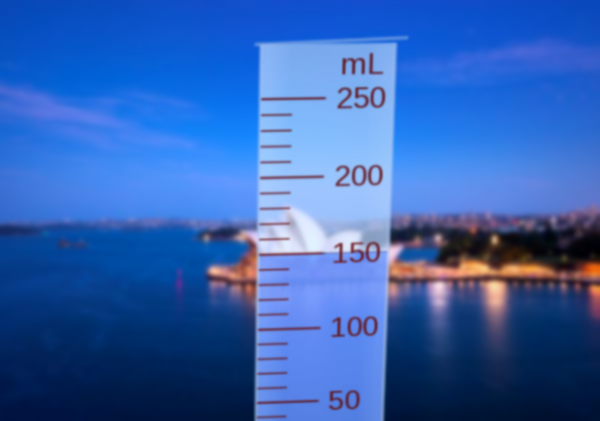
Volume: 150 mL
